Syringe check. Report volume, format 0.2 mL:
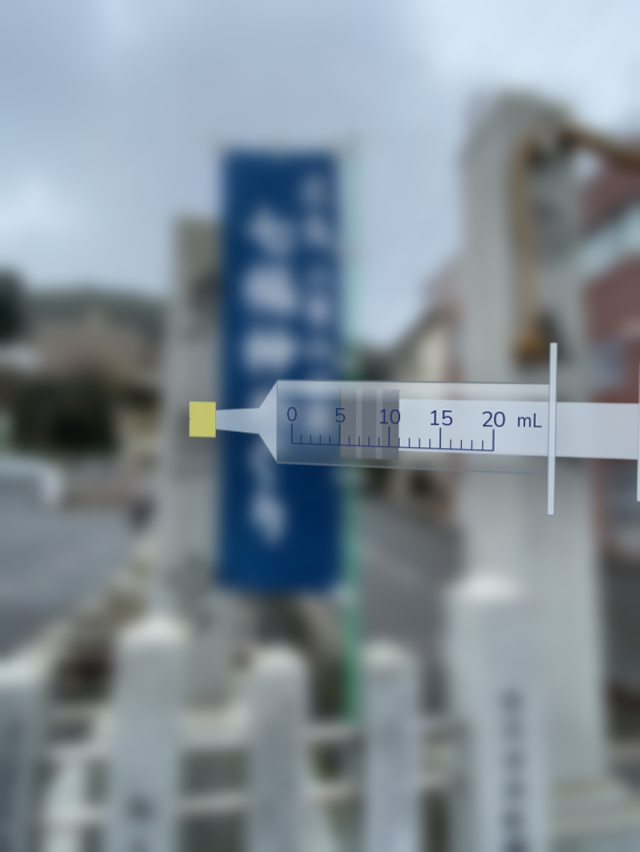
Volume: 5 mL
